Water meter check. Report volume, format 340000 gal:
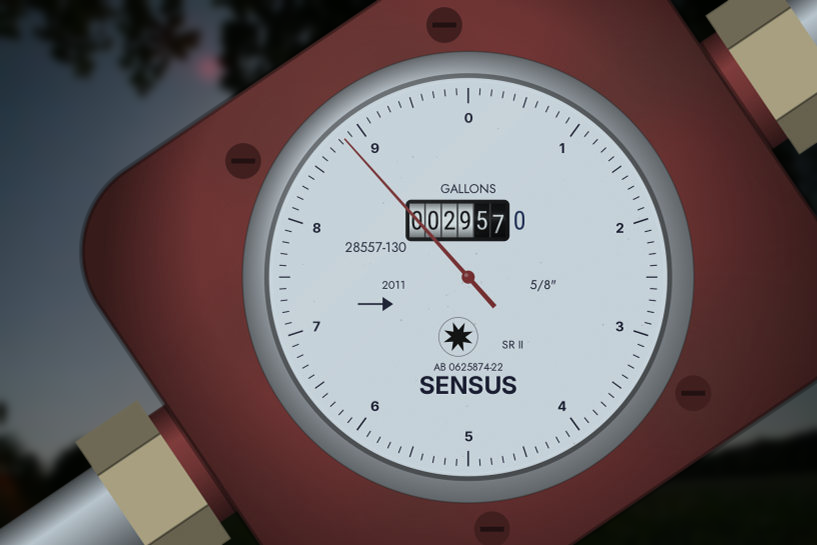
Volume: 29568.8 gal
